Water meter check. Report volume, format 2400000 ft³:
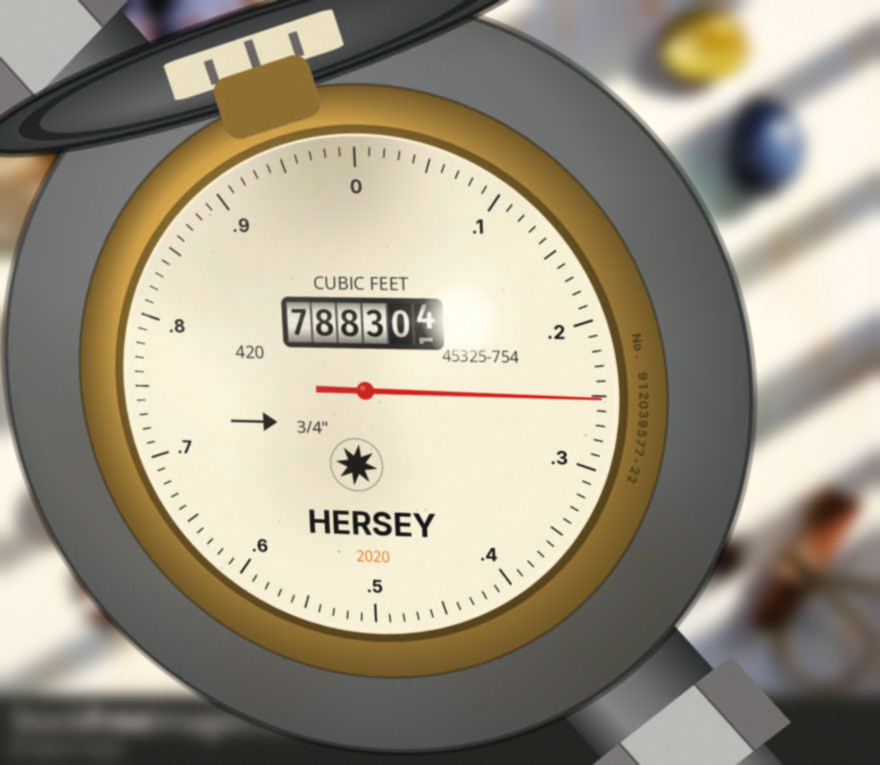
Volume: 788304.25 ft³
